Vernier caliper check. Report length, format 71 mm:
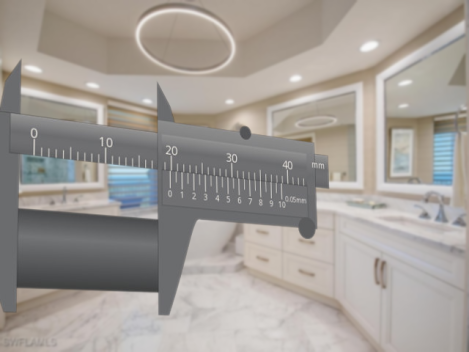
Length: 19.8 mm
